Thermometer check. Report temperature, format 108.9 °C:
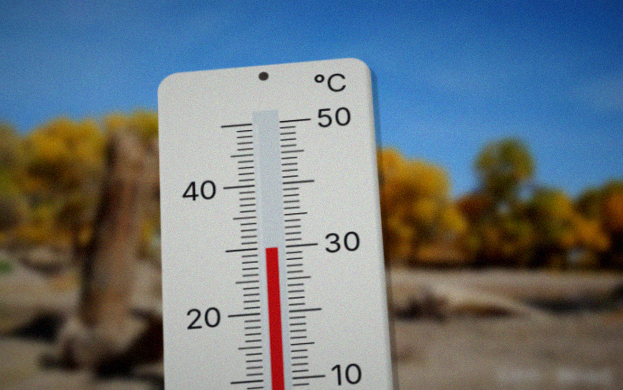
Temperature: 30 °C
